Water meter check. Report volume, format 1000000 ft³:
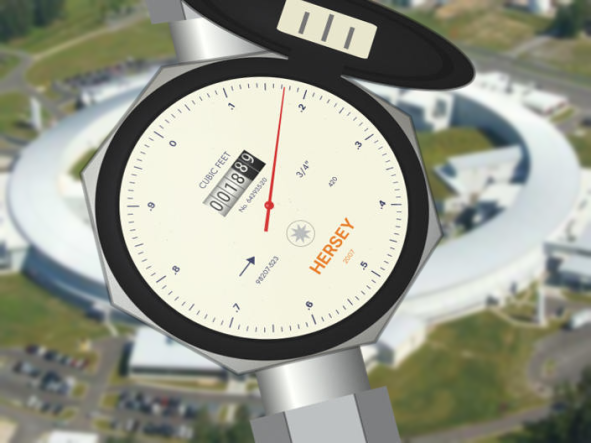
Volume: 1889.17 ft³
